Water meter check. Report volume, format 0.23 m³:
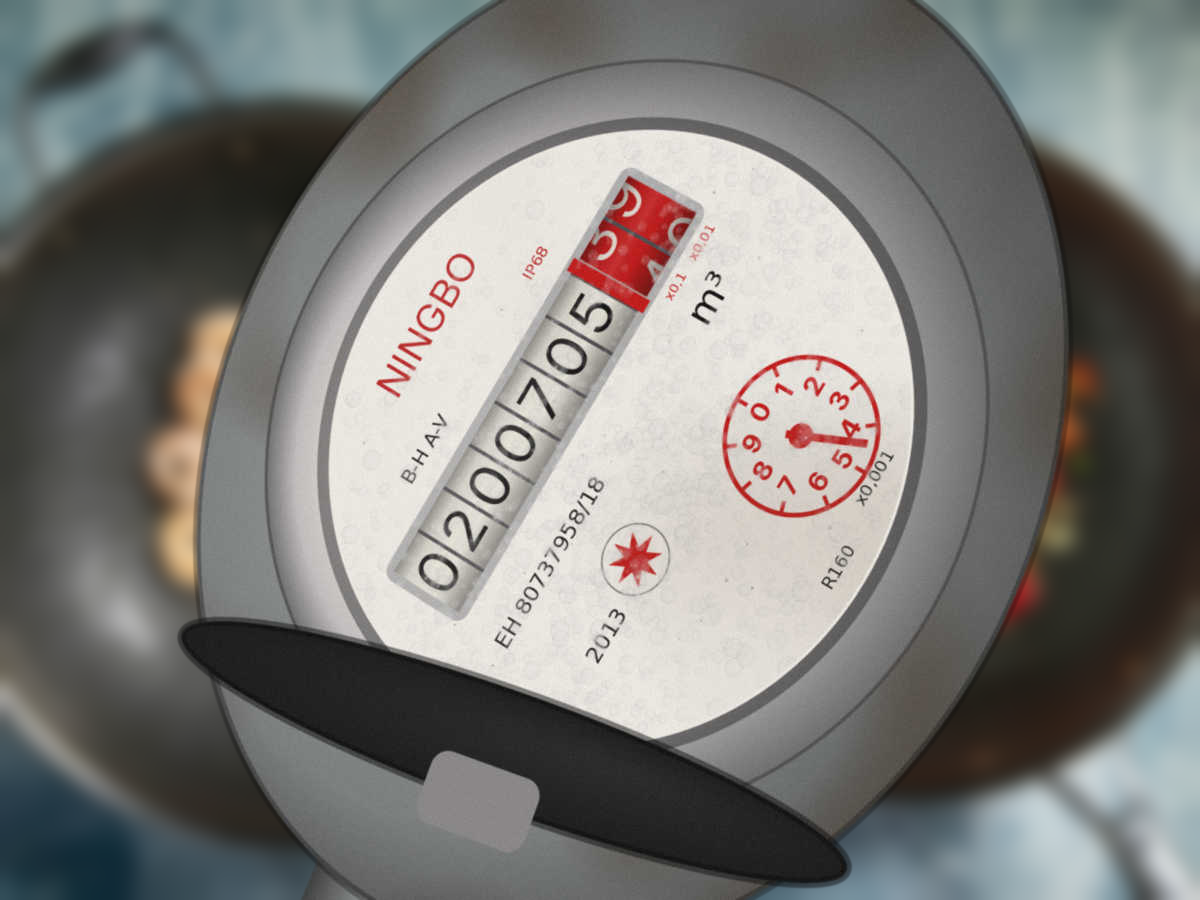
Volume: 200705.394 m³
